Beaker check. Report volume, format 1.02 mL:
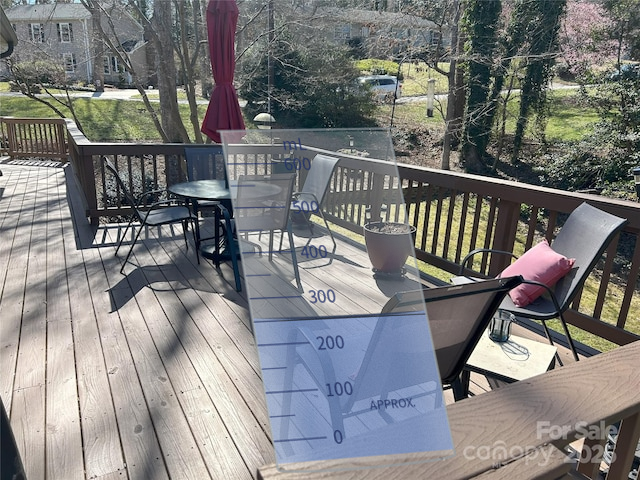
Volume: 250 mL
